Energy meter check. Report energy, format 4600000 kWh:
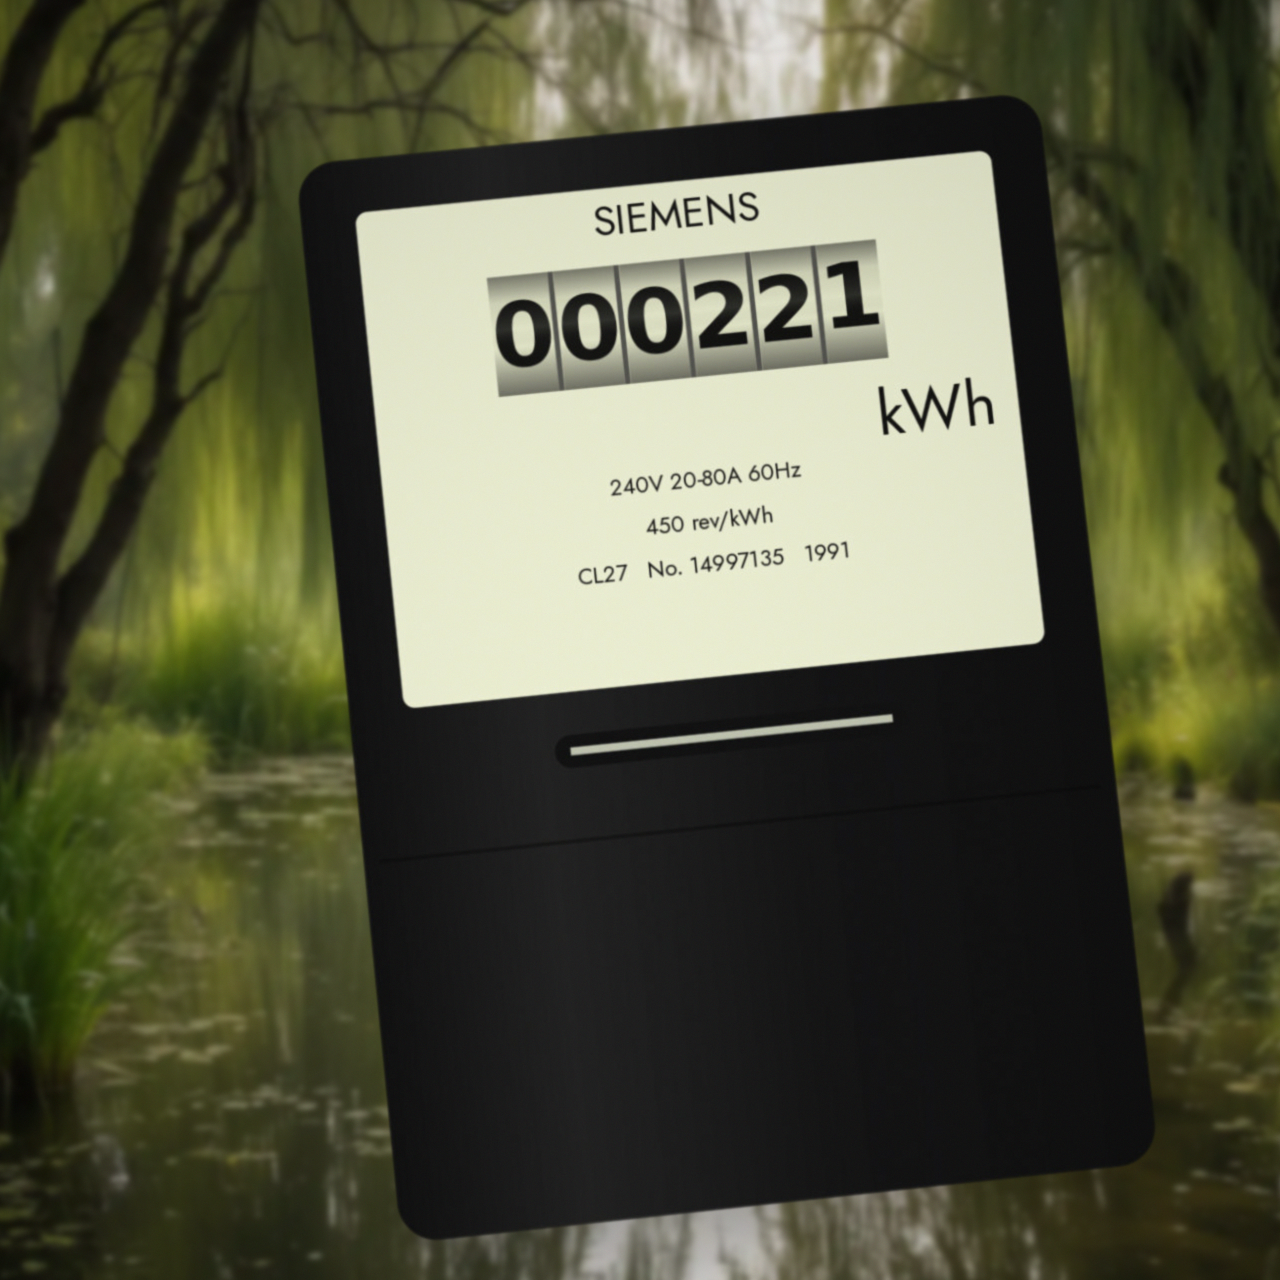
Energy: 221 kWh
